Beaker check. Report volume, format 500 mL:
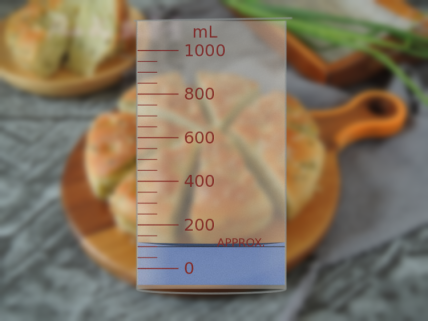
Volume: 100 mL
